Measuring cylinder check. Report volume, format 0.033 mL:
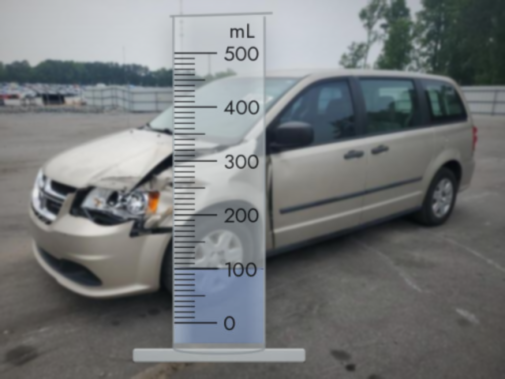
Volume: 100 mL
